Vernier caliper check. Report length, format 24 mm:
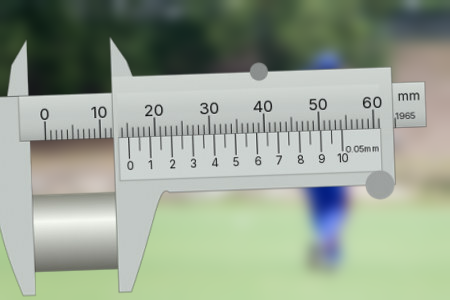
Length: 15.2 mm
